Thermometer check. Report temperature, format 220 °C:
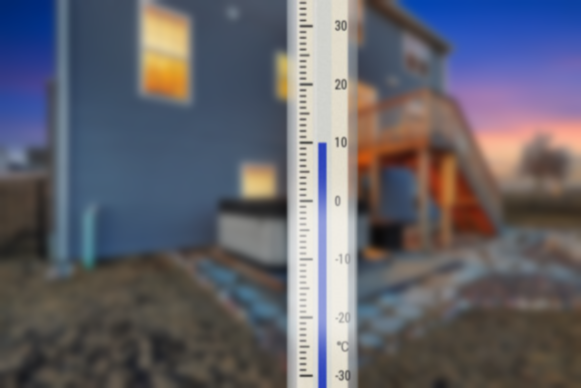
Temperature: 10 °C
